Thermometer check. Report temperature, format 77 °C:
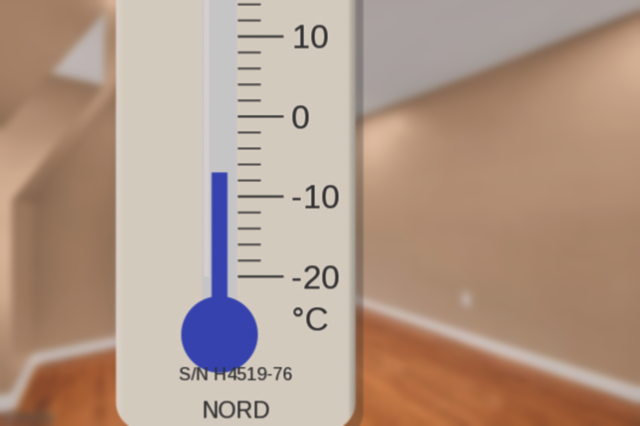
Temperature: -7 °C
